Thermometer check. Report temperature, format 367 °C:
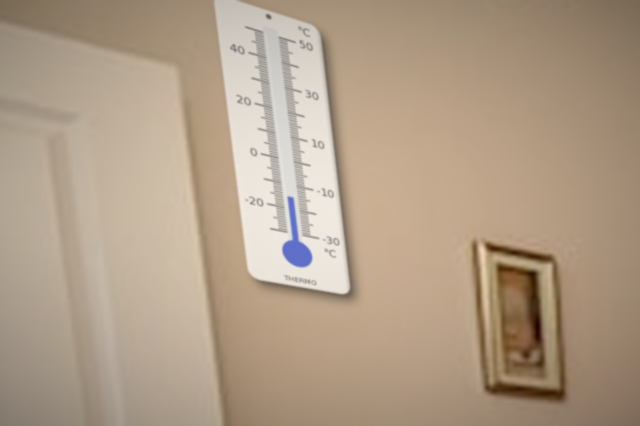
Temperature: -15 °C
